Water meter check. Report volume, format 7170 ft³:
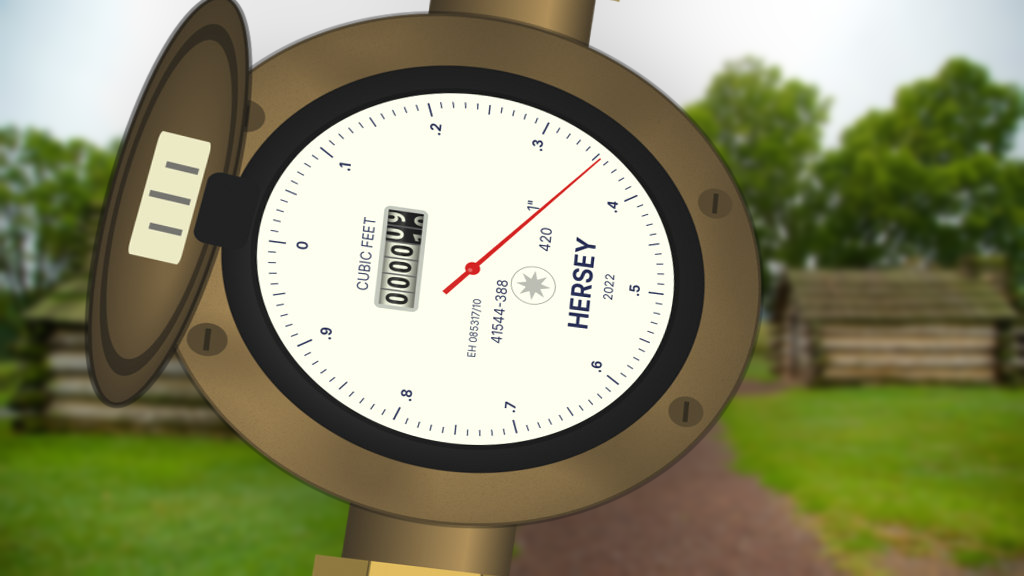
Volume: 9.35 ft³
